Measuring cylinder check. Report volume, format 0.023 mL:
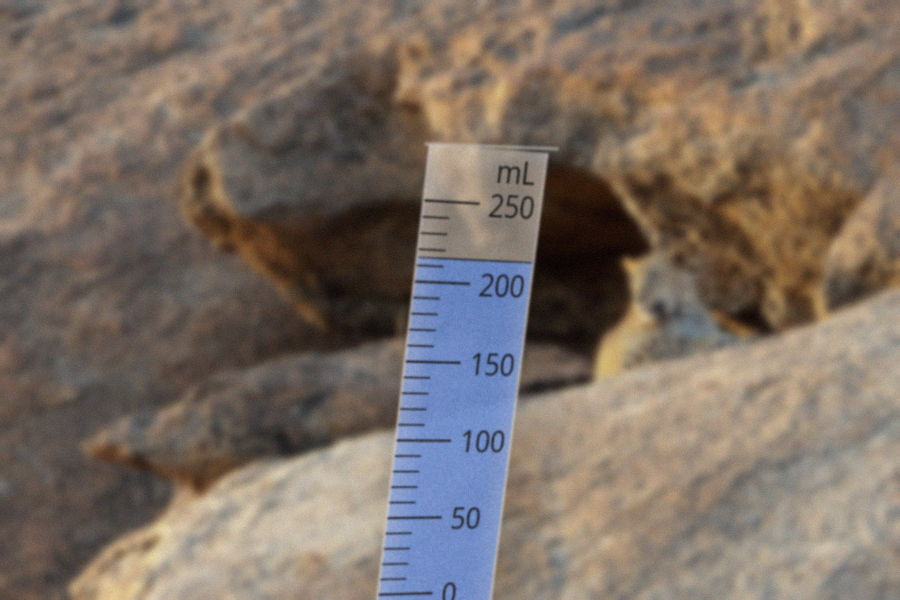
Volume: 215 mL
